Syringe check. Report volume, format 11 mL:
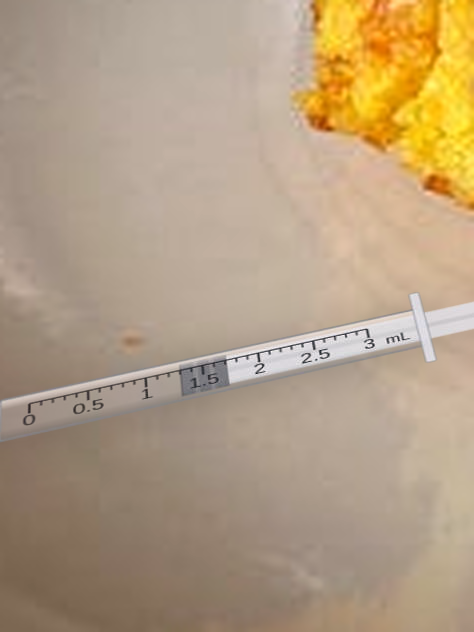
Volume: 1.3 mL
